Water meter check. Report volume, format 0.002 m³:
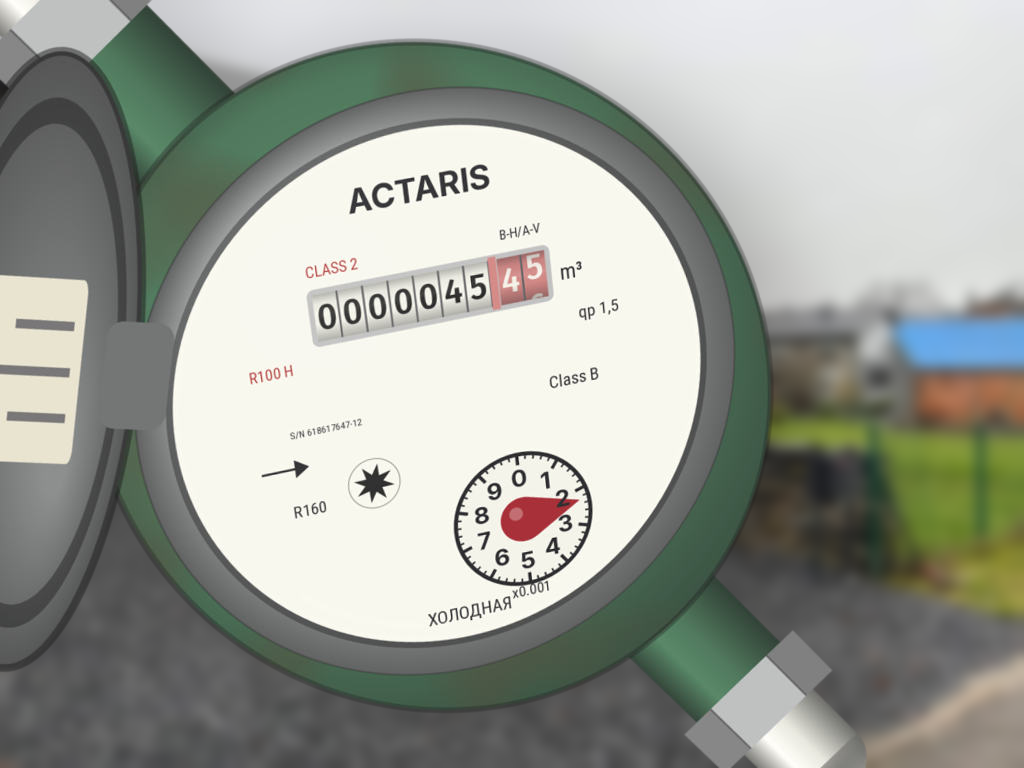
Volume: 45.452 m³
